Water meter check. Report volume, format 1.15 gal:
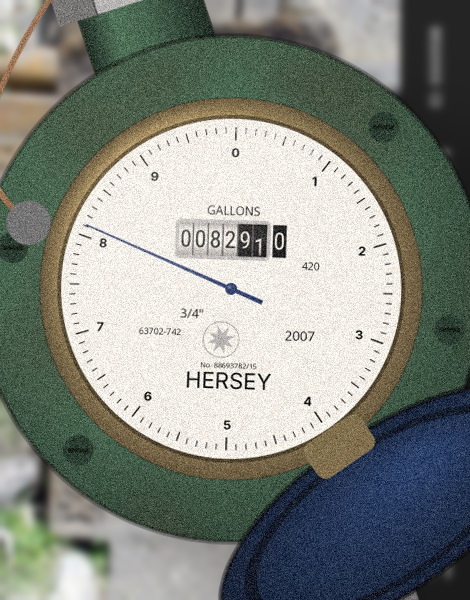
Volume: 82908.1 gal
